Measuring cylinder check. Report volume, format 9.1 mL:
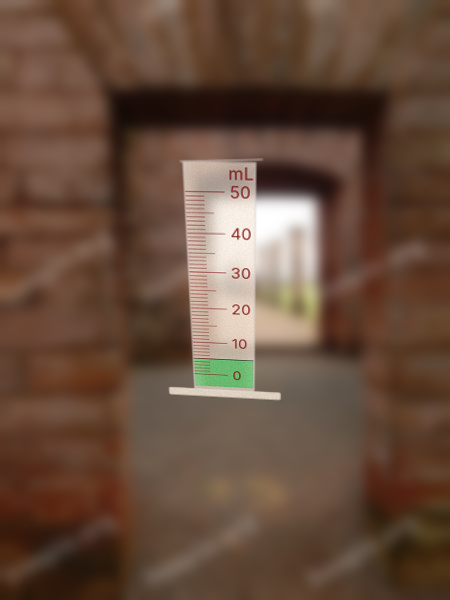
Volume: 5 mL
